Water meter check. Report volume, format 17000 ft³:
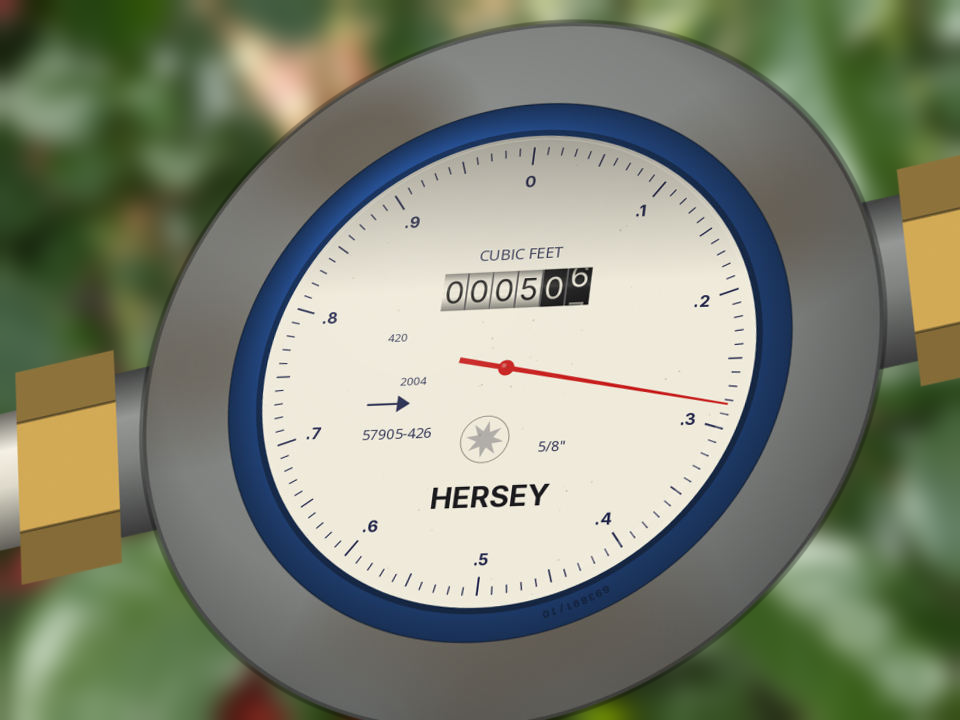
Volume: 506.28 ft³
